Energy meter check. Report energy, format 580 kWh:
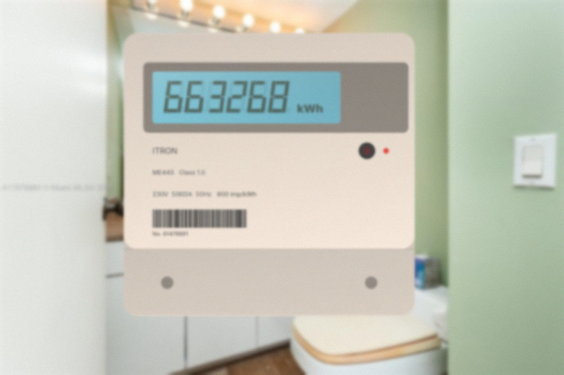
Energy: 663268 kWh
